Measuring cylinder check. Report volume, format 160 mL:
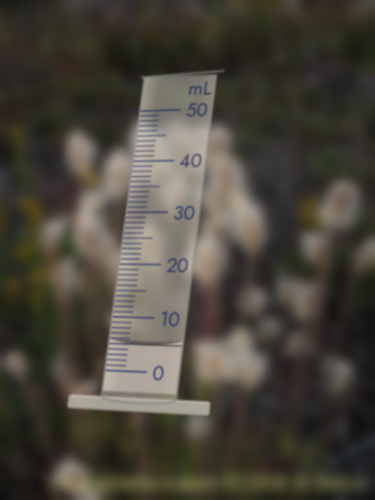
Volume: 5 mL
